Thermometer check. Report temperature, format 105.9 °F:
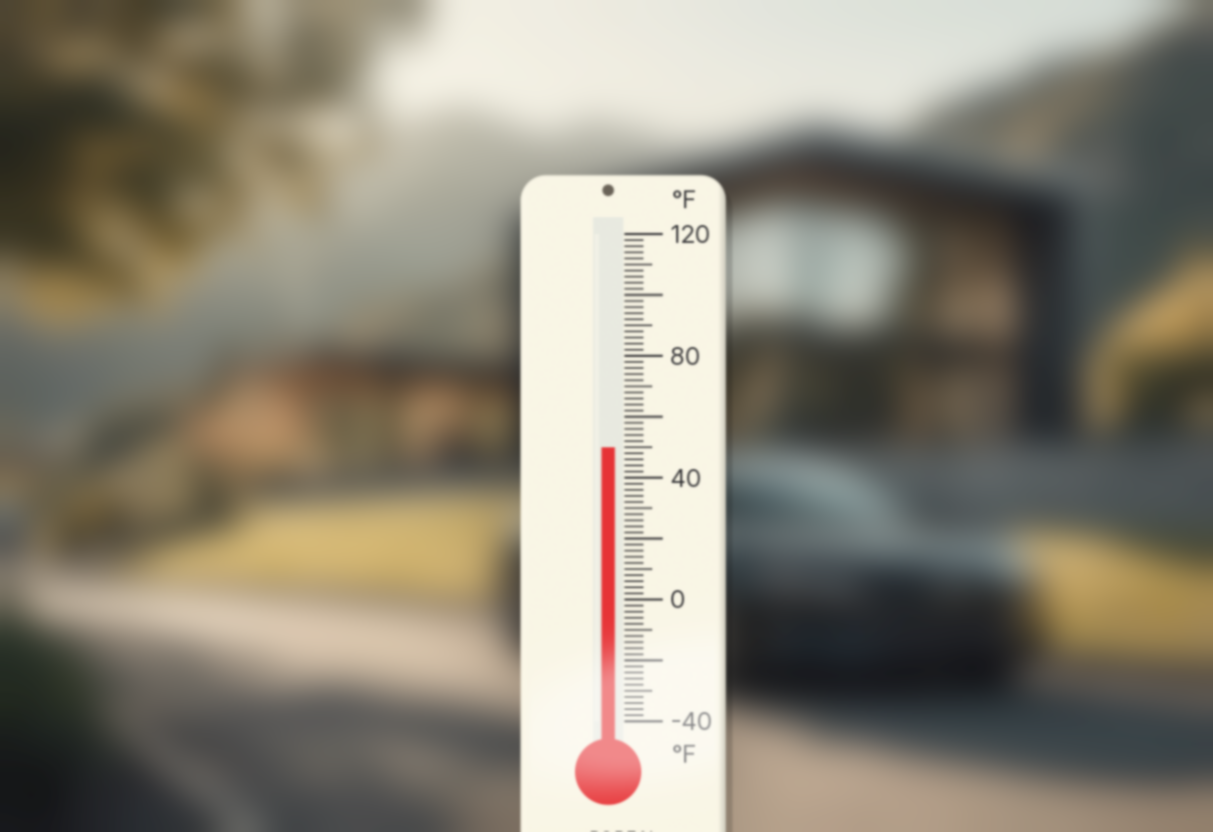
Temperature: 50 °F
